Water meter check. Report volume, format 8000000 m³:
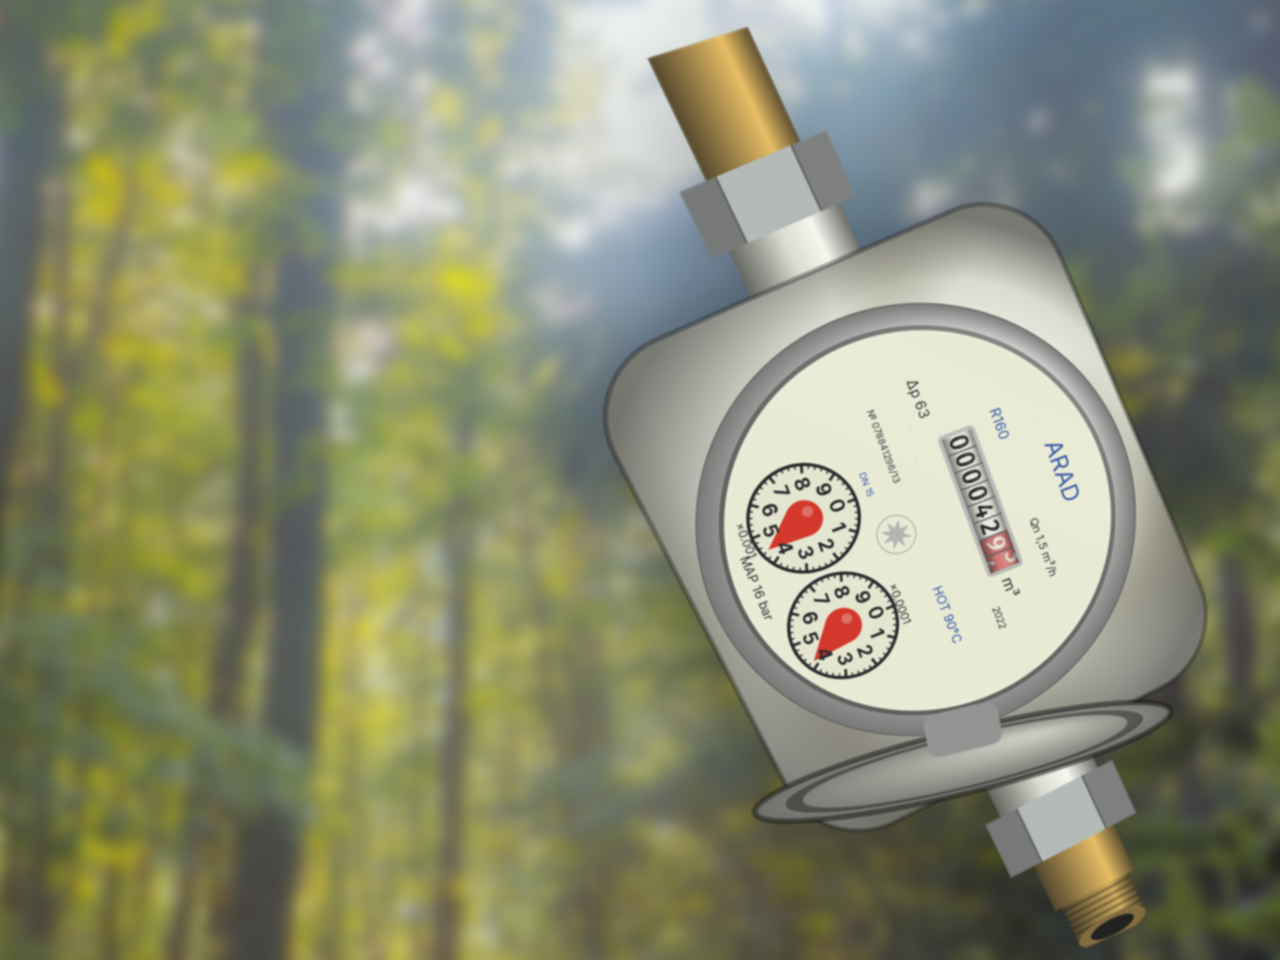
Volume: 42.9344 m³
